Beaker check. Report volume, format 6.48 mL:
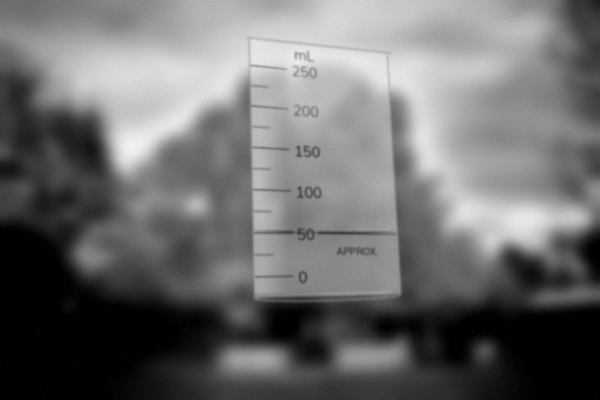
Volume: 50 mL
